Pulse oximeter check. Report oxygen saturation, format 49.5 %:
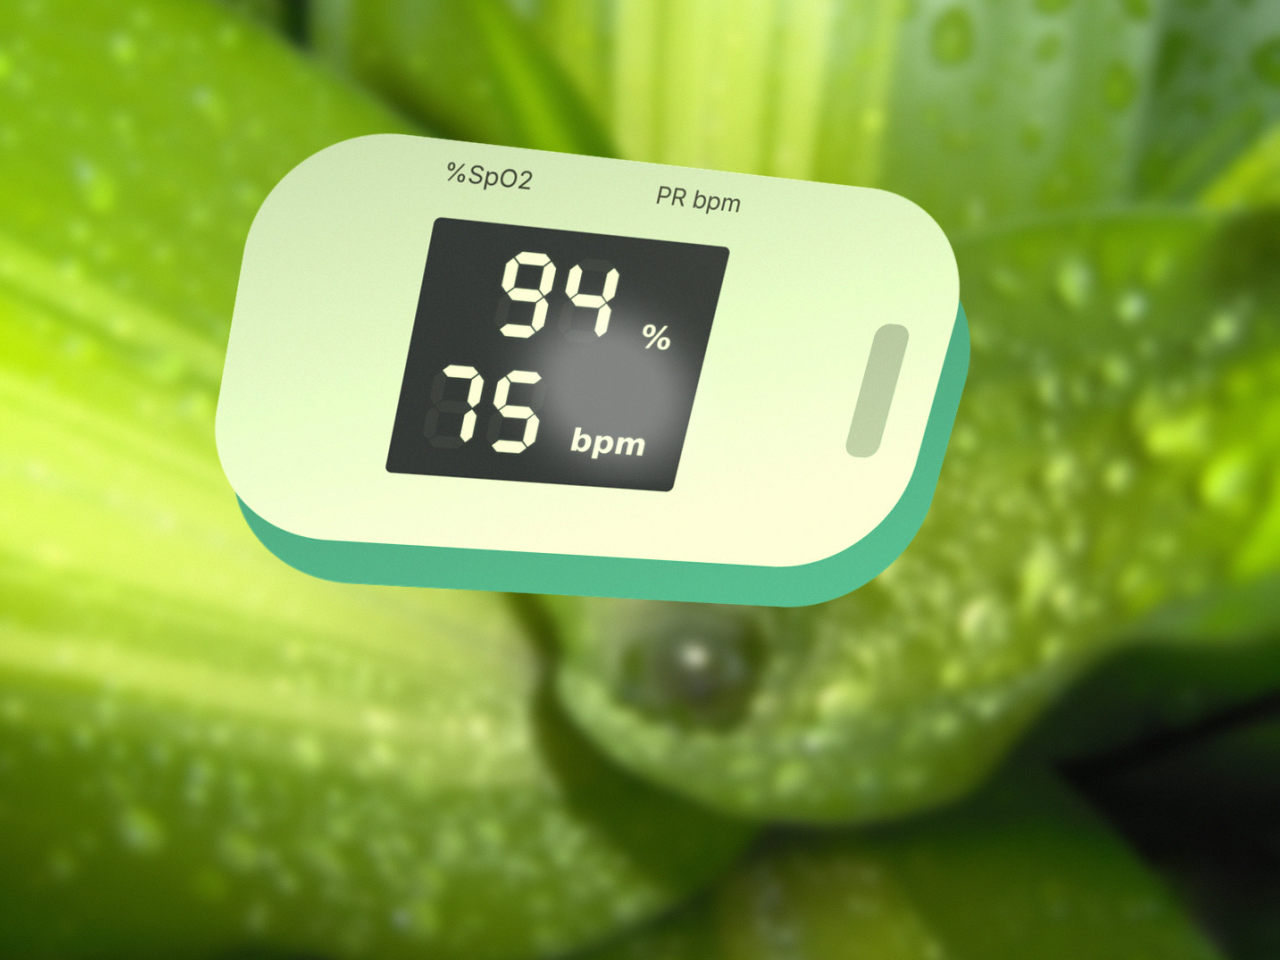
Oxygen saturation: 94 %
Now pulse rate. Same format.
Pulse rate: 75 bpm
